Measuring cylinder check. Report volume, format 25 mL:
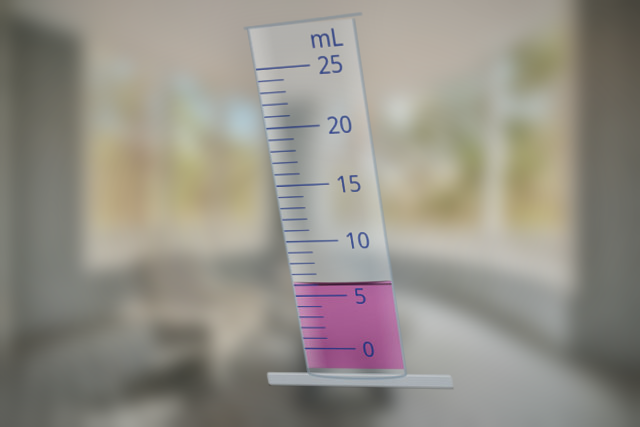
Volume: 6 mL
